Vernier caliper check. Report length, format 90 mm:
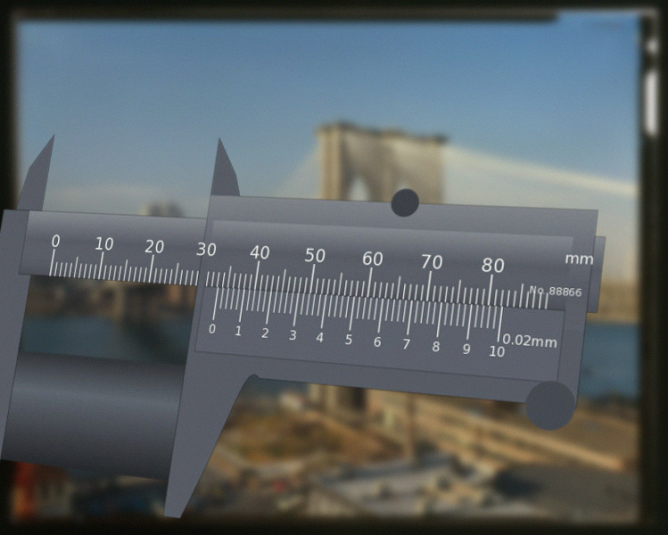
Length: 33.2 mm
